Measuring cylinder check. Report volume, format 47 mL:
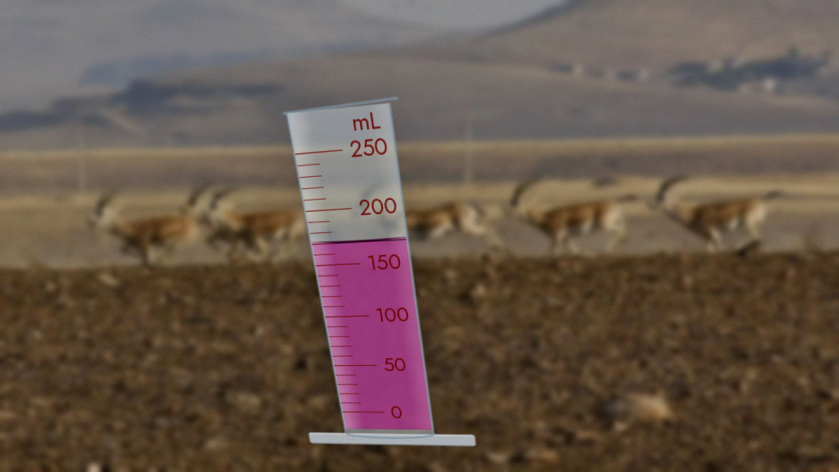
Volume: 170 mL
